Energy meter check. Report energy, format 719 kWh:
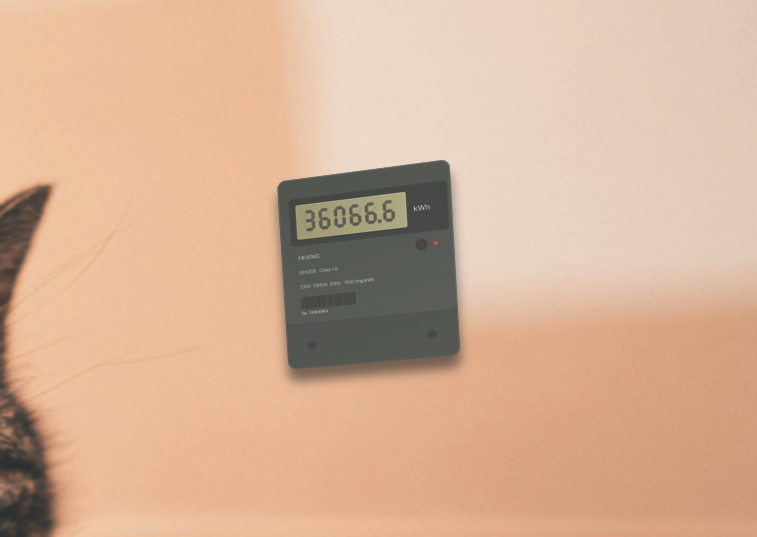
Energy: 36066.6 kWh
